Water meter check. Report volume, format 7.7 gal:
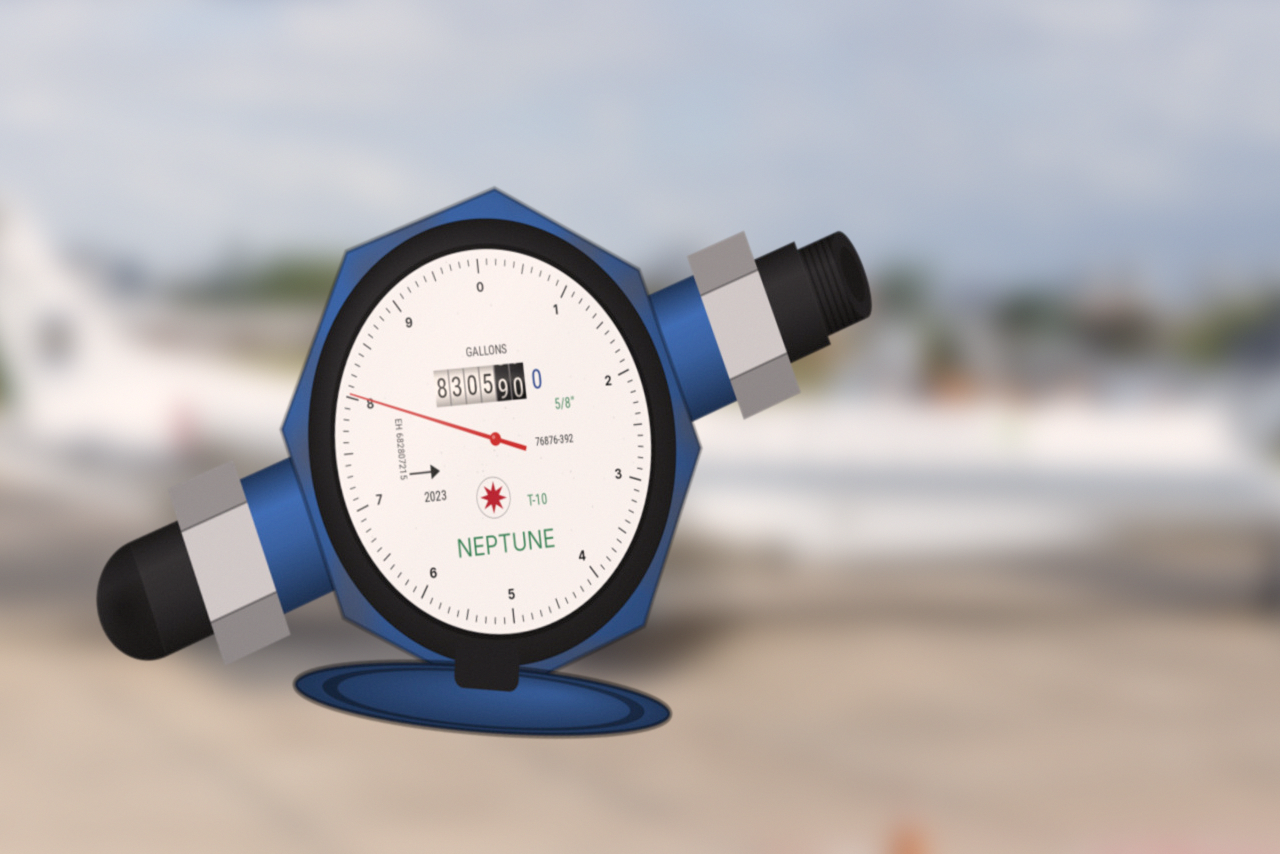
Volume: 8305898.0 gal
